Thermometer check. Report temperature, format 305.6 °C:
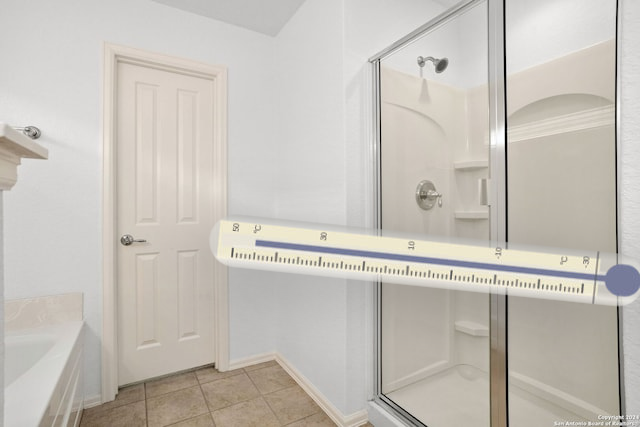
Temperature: 45 °C
